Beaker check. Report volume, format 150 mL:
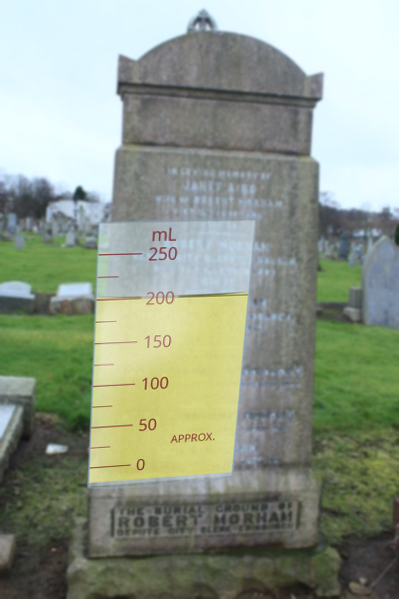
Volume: 200 mL
